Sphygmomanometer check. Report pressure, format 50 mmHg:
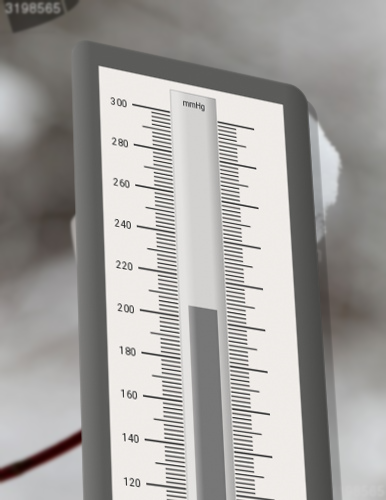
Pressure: 206 mmHg
